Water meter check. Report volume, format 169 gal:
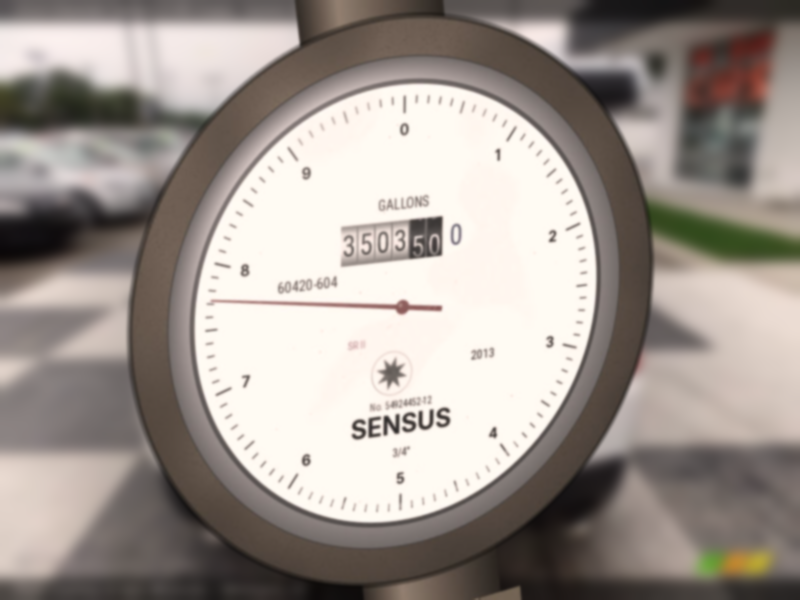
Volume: 3503497.7 gal
